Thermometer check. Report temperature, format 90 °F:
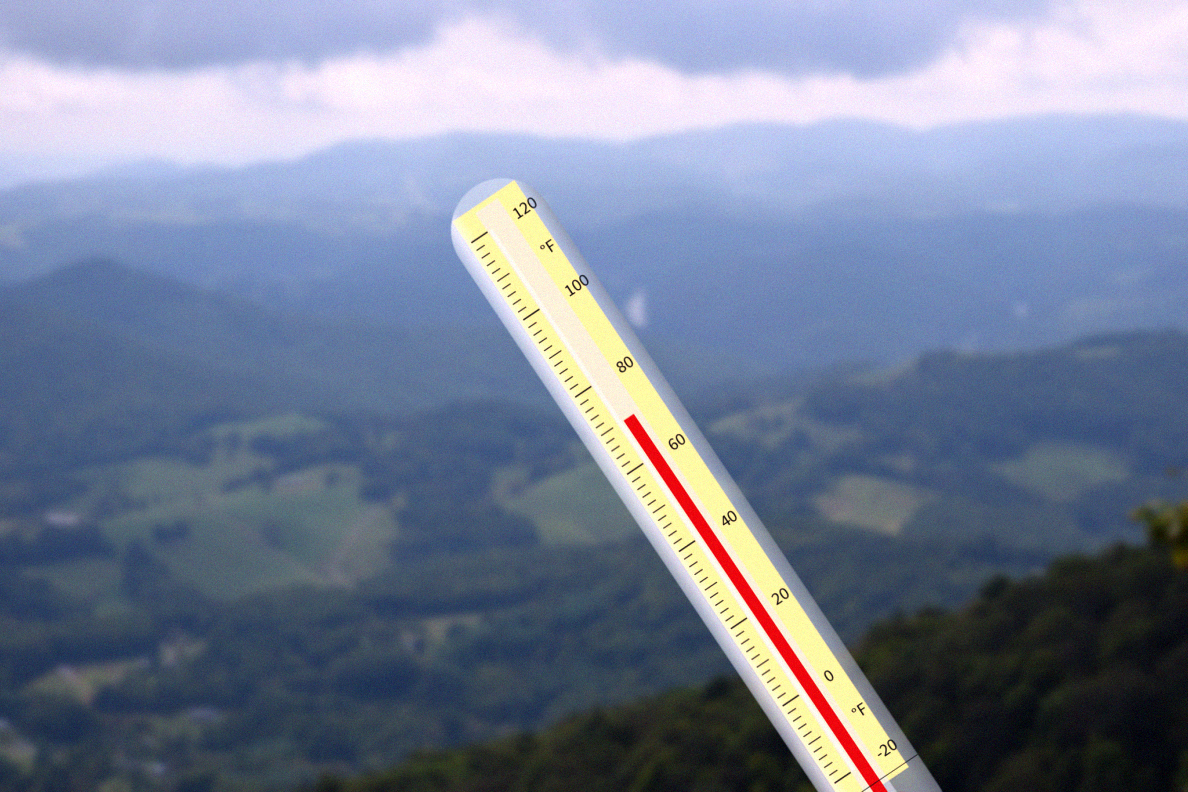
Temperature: 70 °F
